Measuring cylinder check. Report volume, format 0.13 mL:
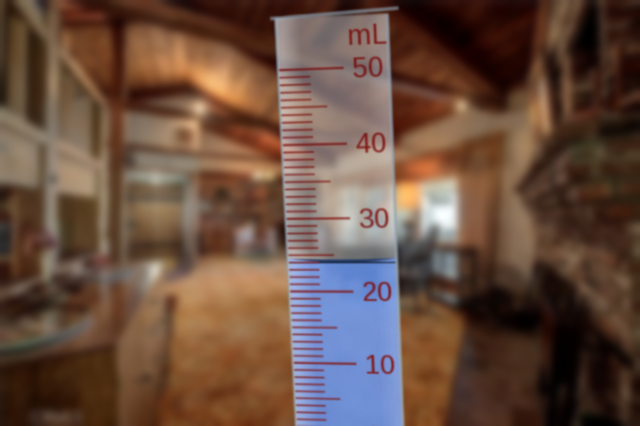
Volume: 24 mL
